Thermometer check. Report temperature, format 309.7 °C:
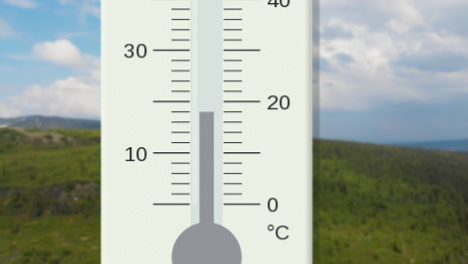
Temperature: 18 °C
